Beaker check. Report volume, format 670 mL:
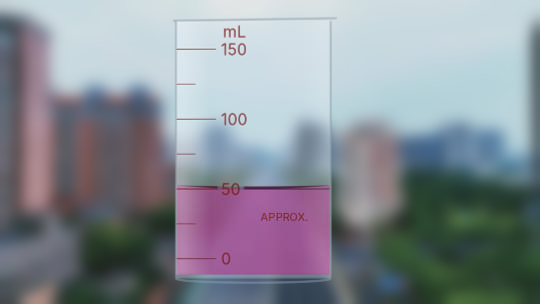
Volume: 50 mL
